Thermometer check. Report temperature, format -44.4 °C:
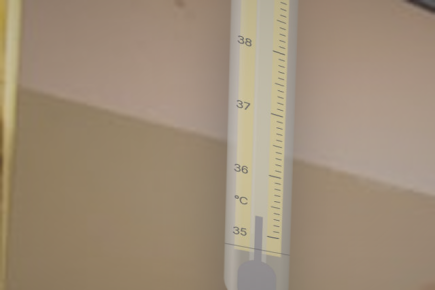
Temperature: 35.3 °C
